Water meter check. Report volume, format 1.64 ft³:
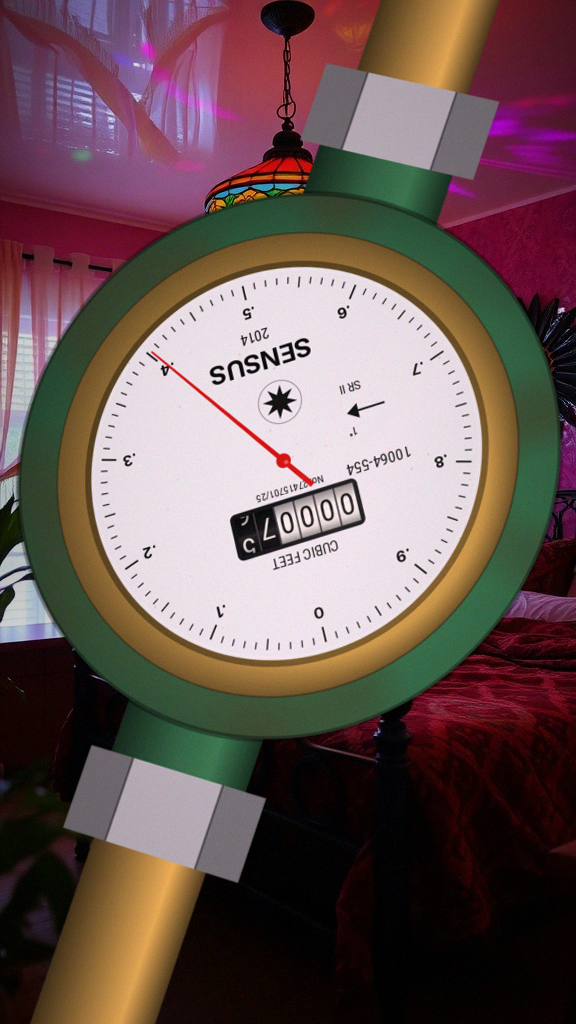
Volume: 75.40 ft³
